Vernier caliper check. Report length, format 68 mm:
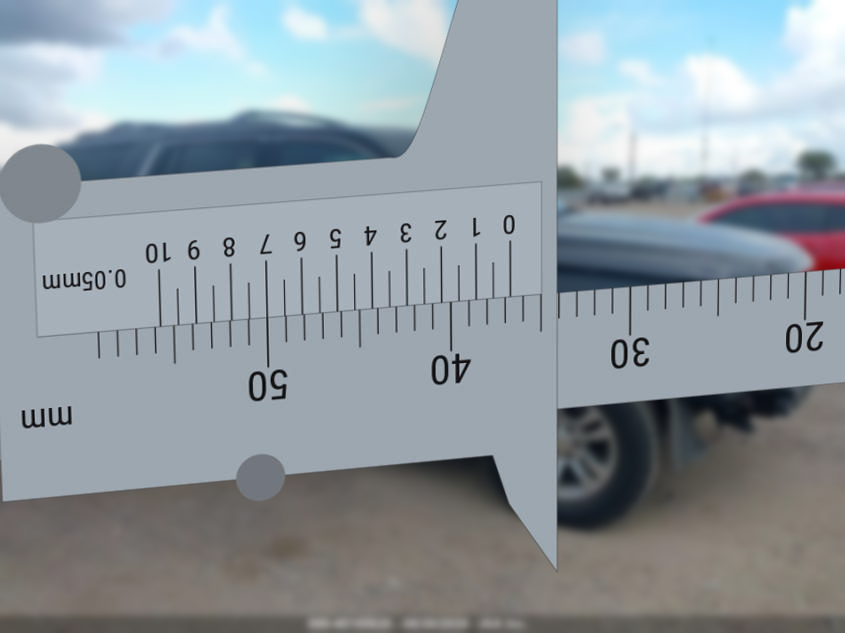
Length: 36.7 mm
